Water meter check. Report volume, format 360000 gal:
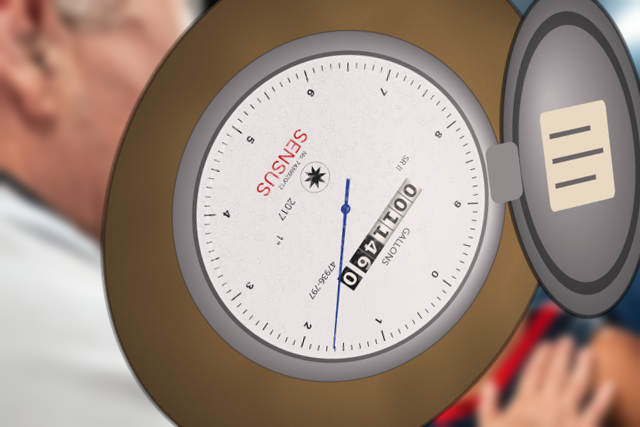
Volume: 11461.6 gal
